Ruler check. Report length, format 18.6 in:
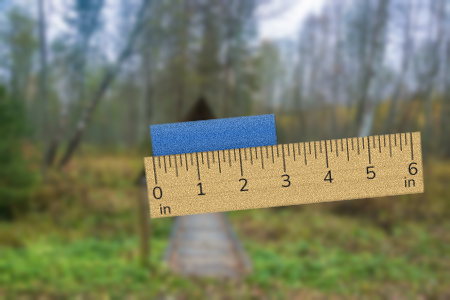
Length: 2.875 in
